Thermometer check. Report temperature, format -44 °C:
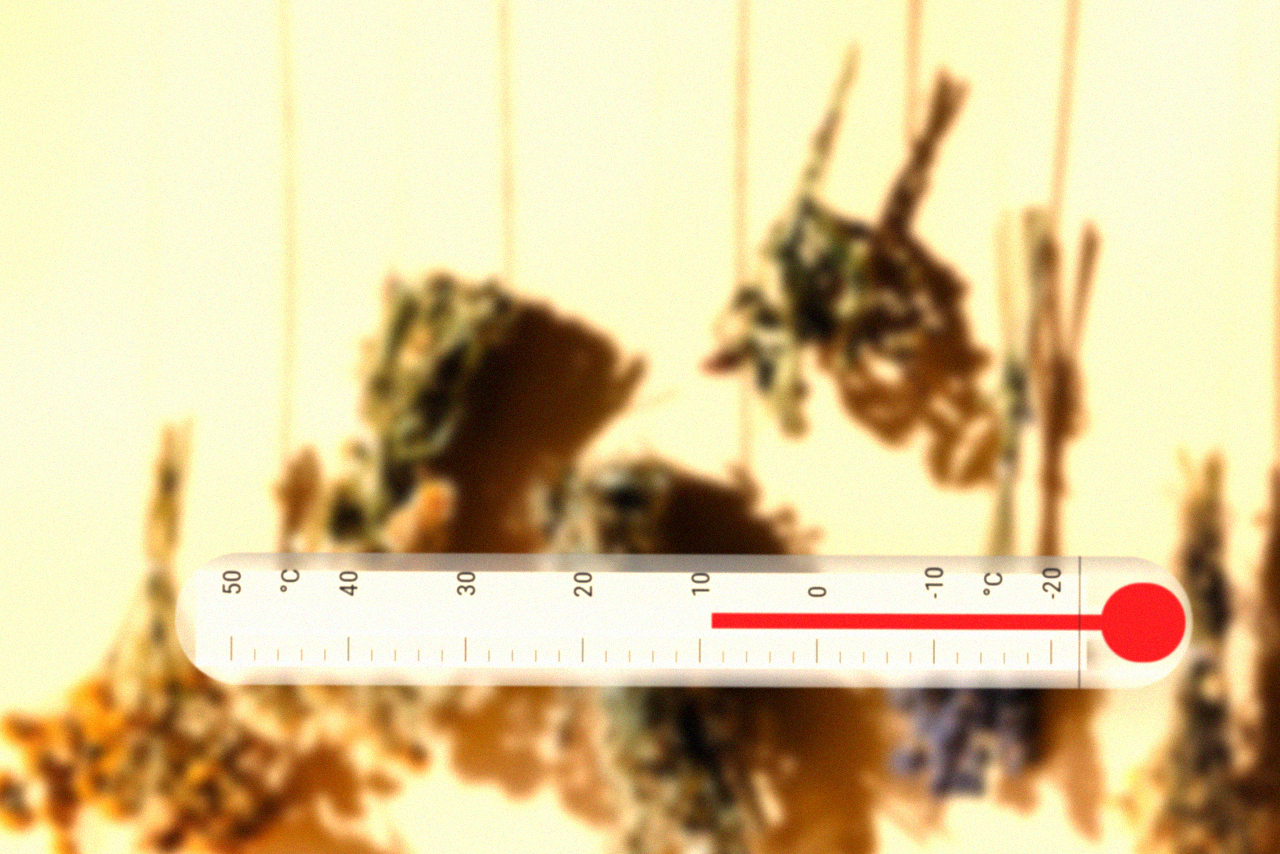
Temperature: 9 °C
